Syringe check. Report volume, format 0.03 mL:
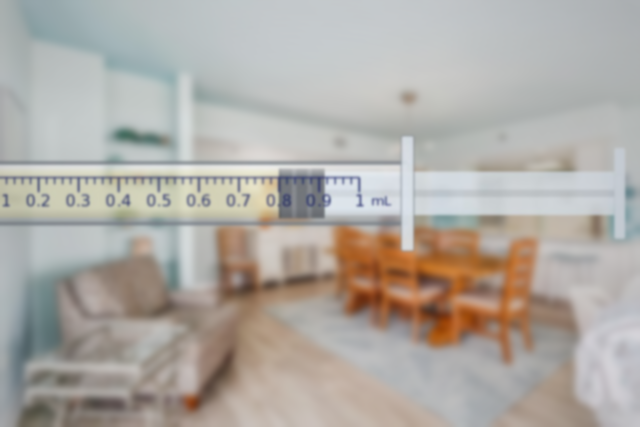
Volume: 0.8 mL
